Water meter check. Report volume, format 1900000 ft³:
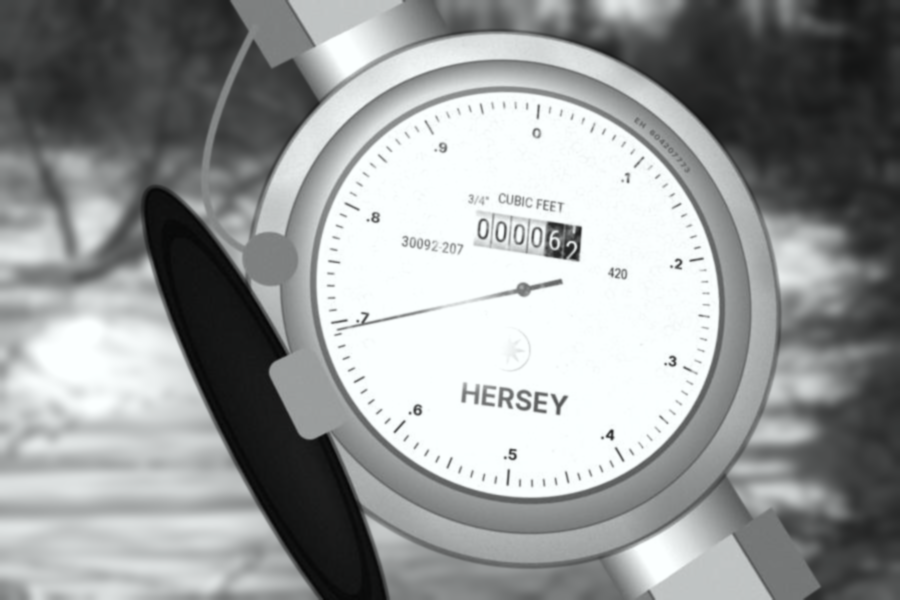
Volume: 61.69 ft³
